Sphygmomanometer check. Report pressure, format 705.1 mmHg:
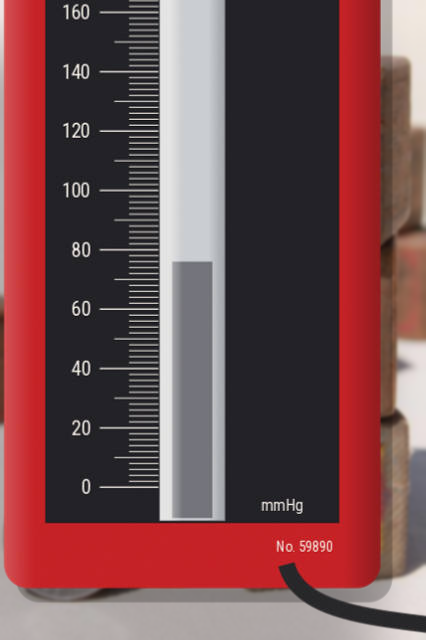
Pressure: 76 mmHg
